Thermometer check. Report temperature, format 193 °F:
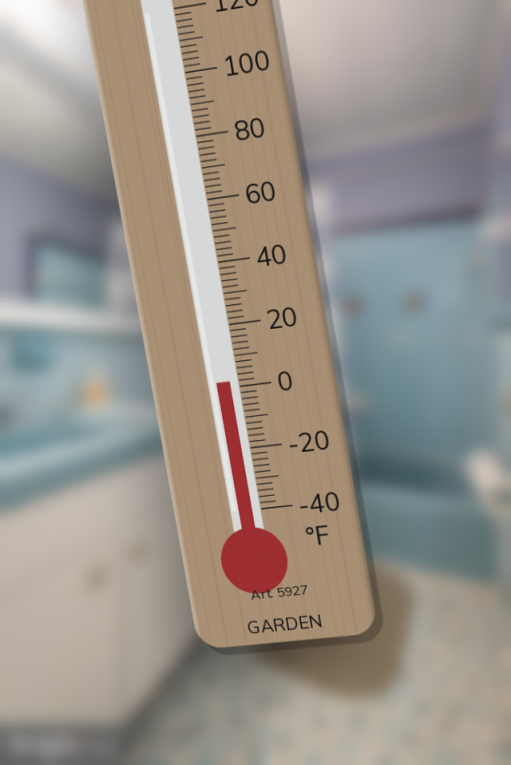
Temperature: 2 °F
